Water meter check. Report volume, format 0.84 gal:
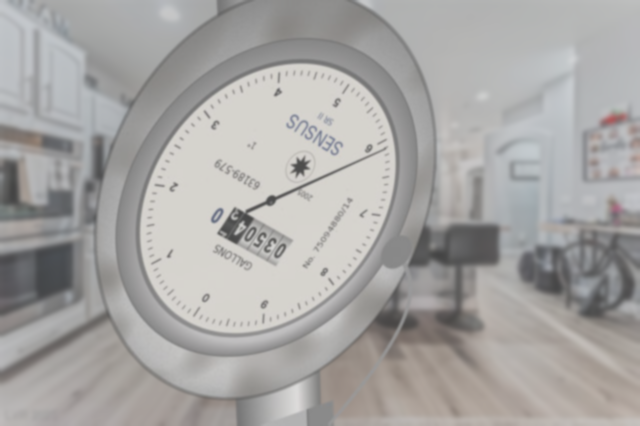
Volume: 350426.1 gal
